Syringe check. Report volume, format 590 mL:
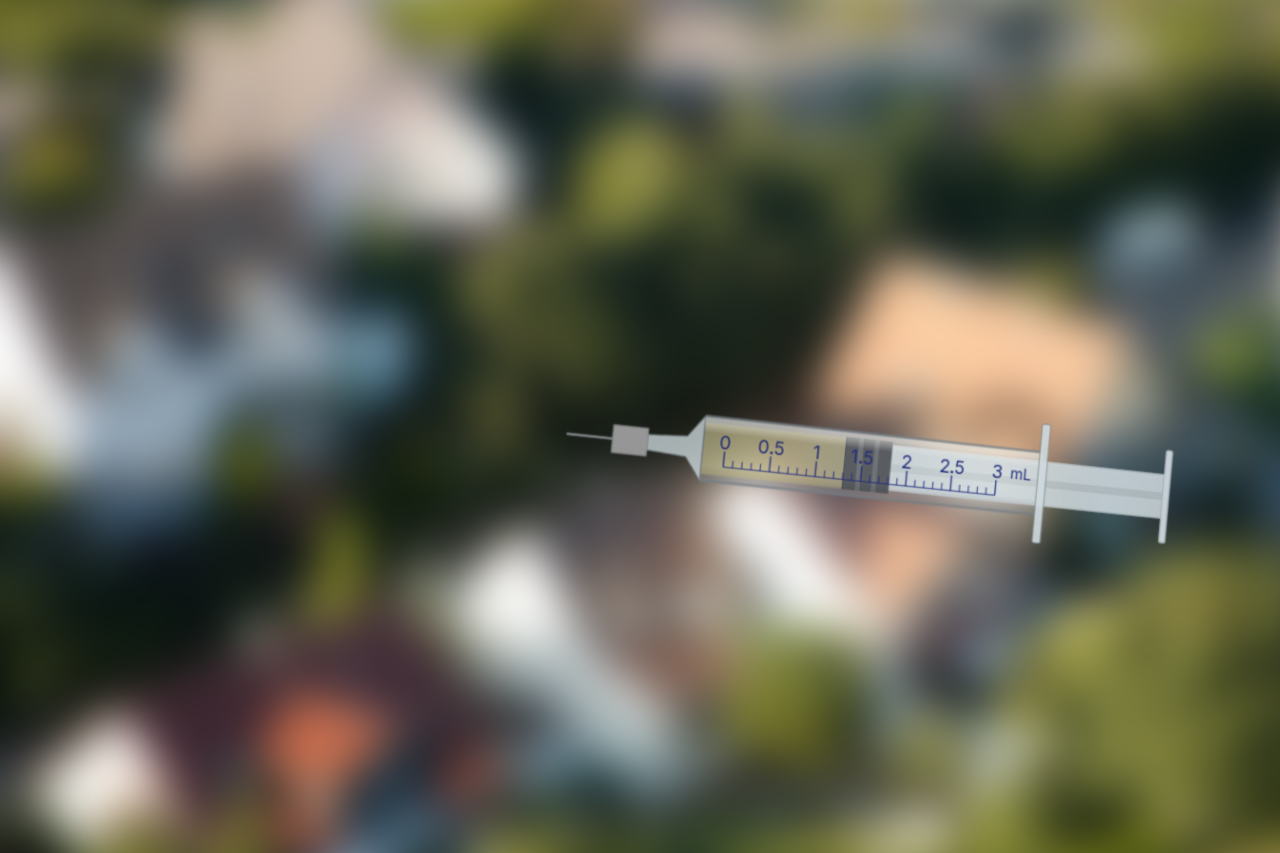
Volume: 1.3 mL
